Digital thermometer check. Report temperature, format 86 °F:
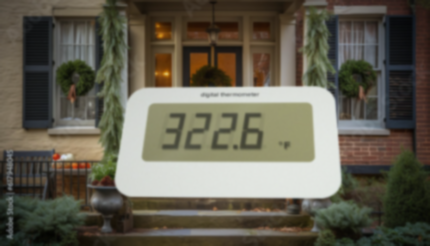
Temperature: 322.6 °F
